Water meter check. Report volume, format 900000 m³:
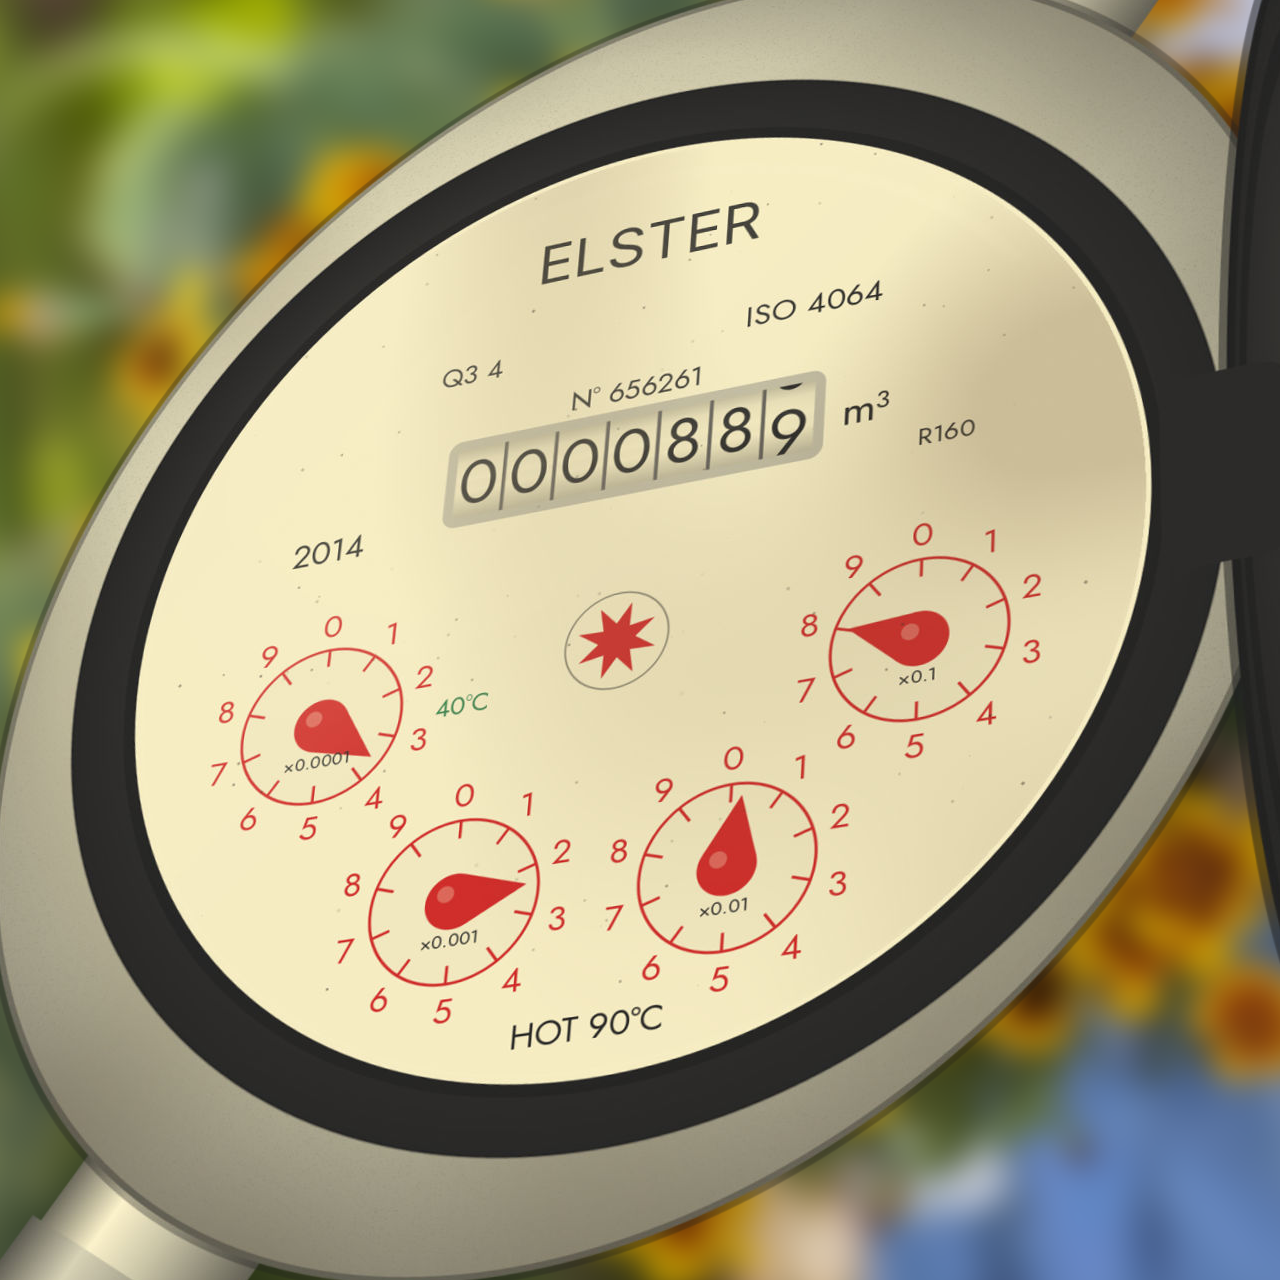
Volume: 888.8023 m³
